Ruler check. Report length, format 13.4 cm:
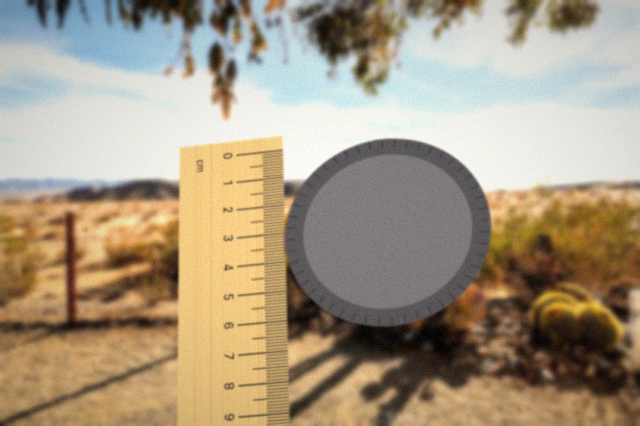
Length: 6.5 cm
